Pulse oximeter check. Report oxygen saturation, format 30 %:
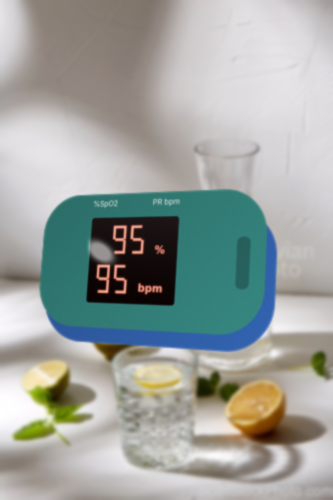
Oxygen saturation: 95 %
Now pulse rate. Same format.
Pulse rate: 95 bpm
